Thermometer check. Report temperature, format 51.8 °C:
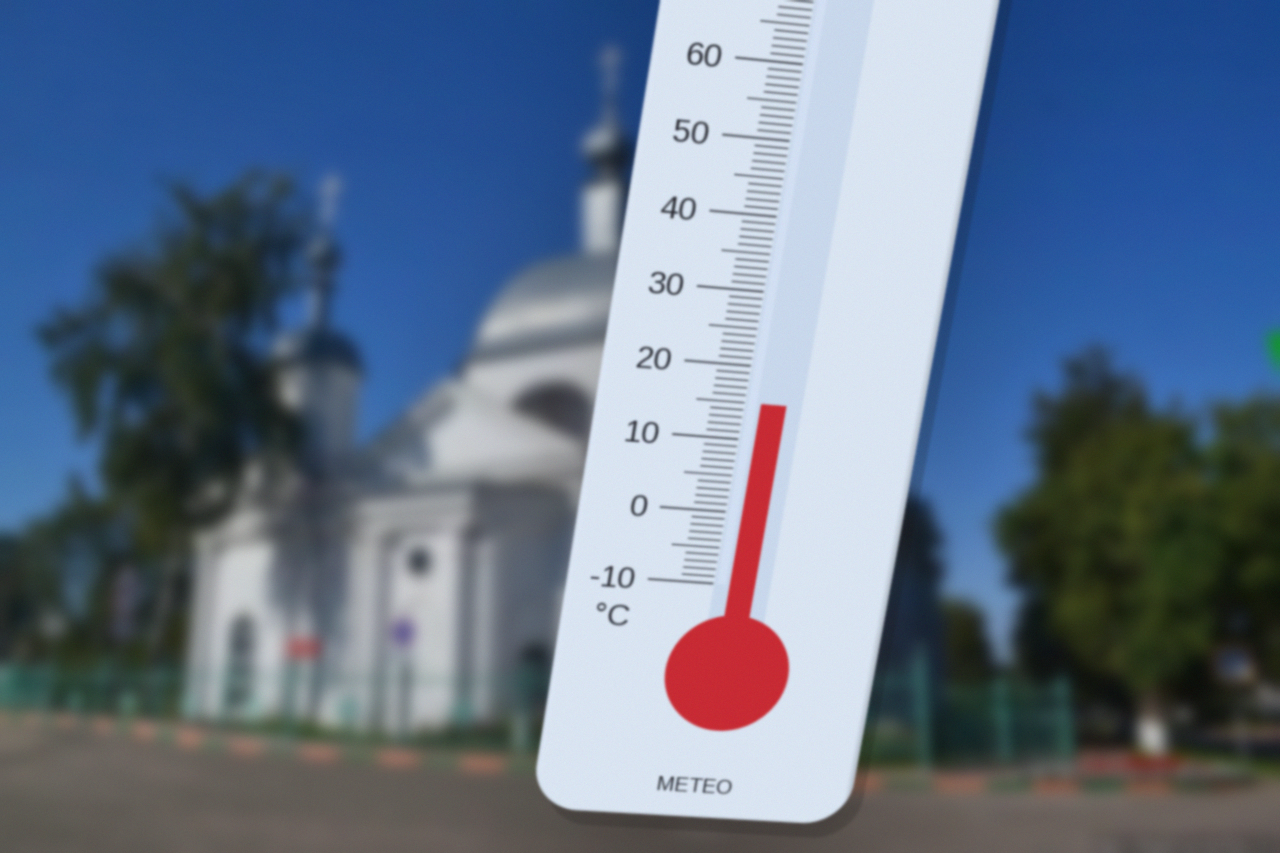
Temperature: 15 °C
